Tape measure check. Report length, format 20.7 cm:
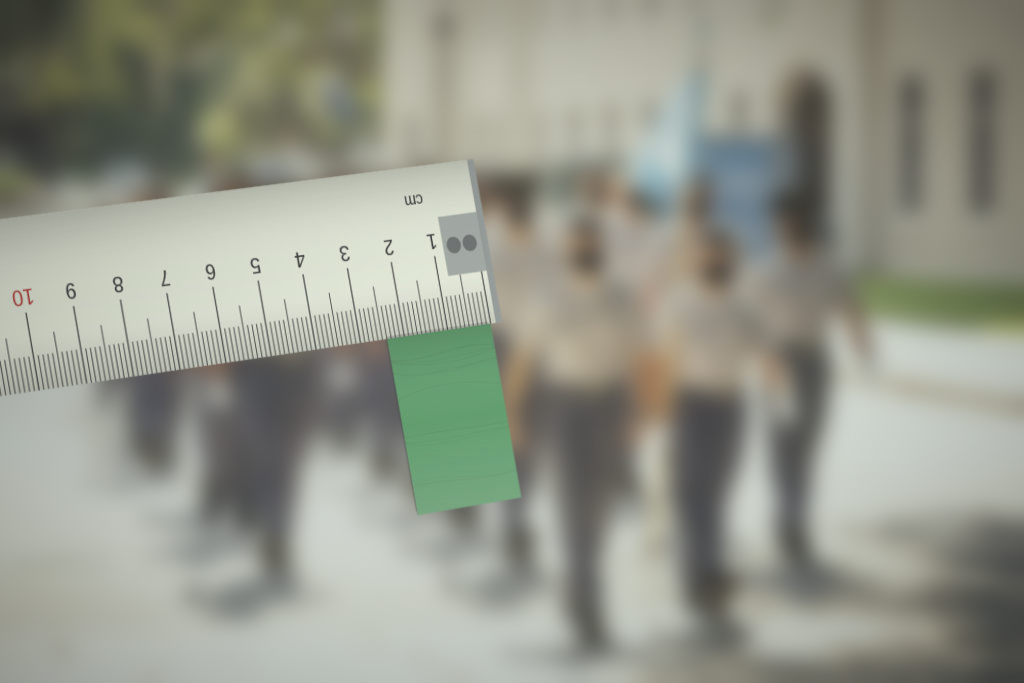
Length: 2.4 cm
